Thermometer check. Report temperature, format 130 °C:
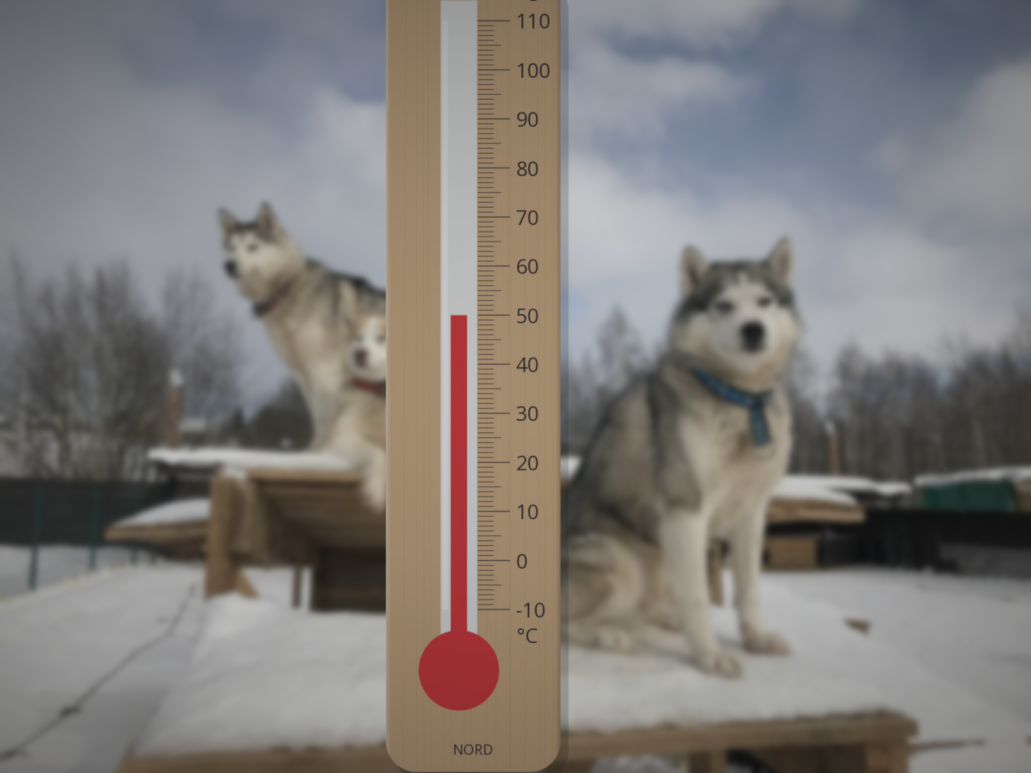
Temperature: 50 °C
